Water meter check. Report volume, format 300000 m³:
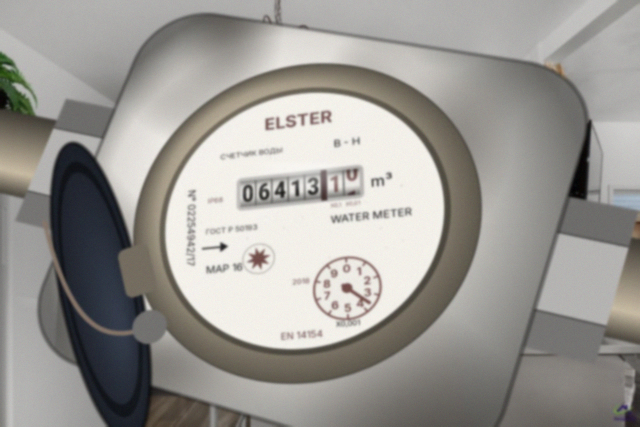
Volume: 6413.103 m³
